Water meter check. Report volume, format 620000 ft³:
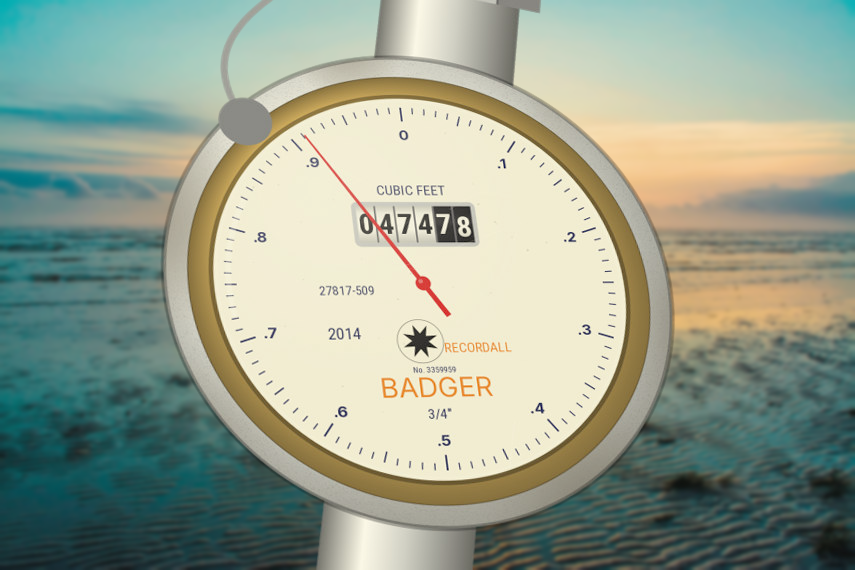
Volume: 47477.91 ft³
